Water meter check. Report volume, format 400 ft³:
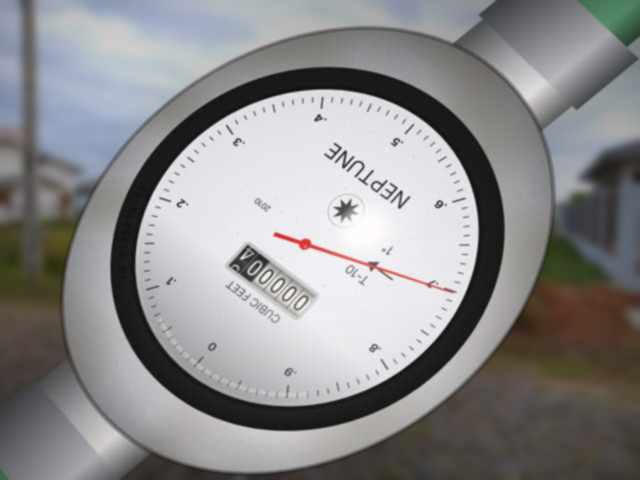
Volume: 3.70 ft³
